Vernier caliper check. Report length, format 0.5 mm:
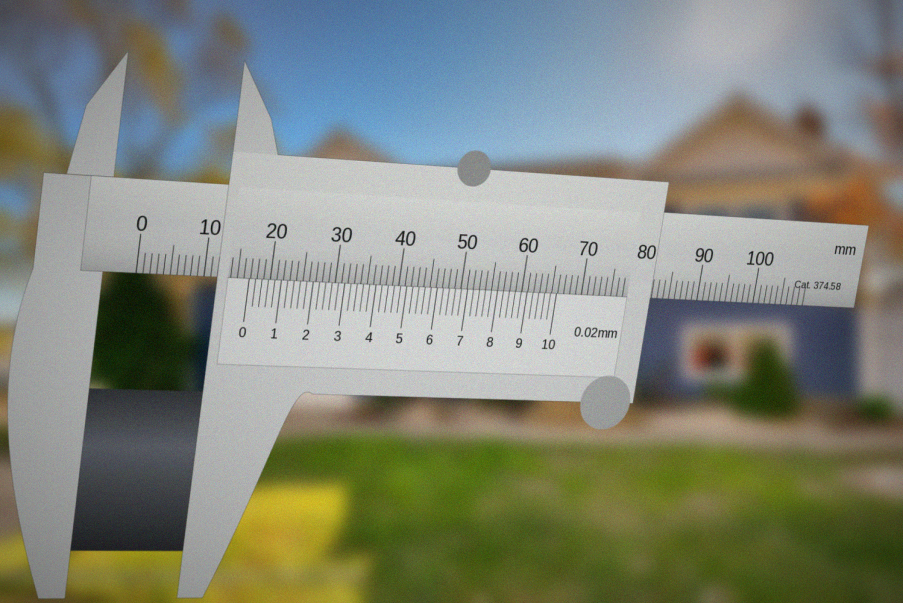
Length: 16.8 mm
